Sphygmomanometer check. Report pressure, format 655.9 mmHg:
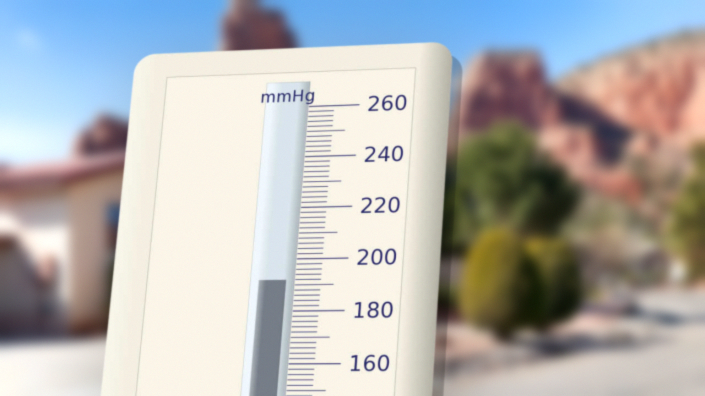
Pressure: 192 mmHg
